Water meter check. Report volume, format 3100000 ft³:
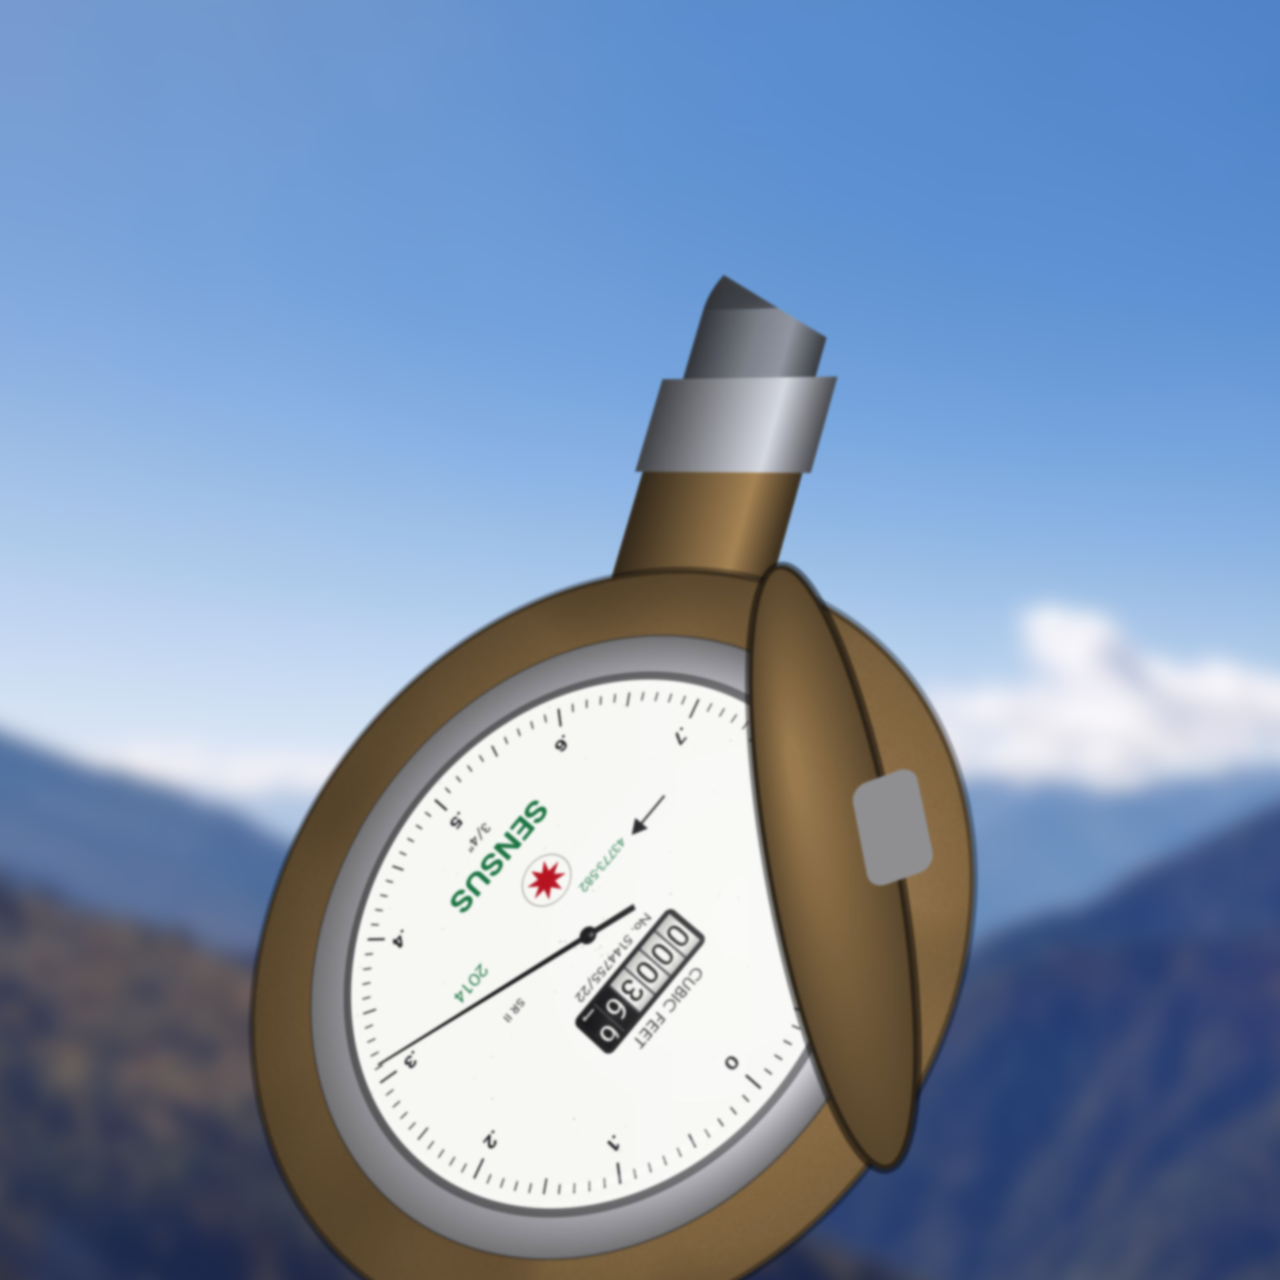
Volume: 366.31 ft³
